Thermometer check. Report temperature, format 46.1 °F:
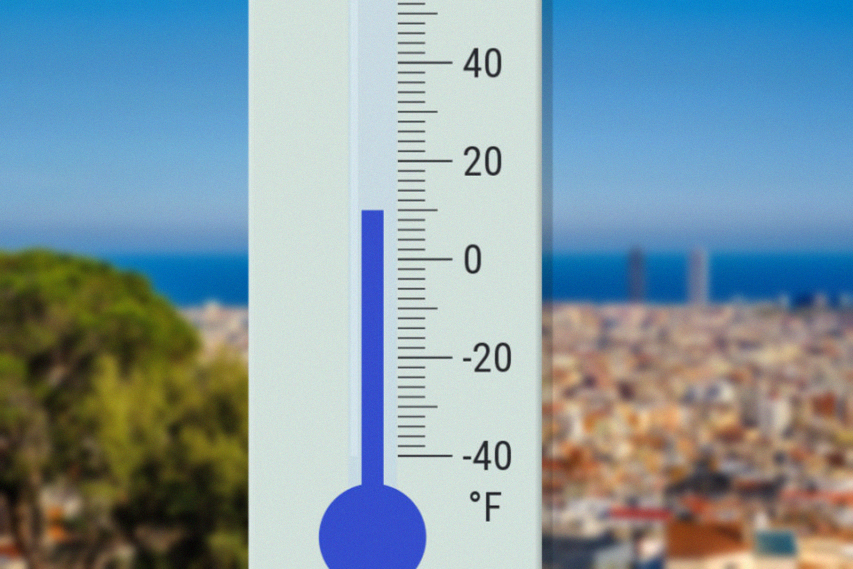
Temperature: 10 °F
